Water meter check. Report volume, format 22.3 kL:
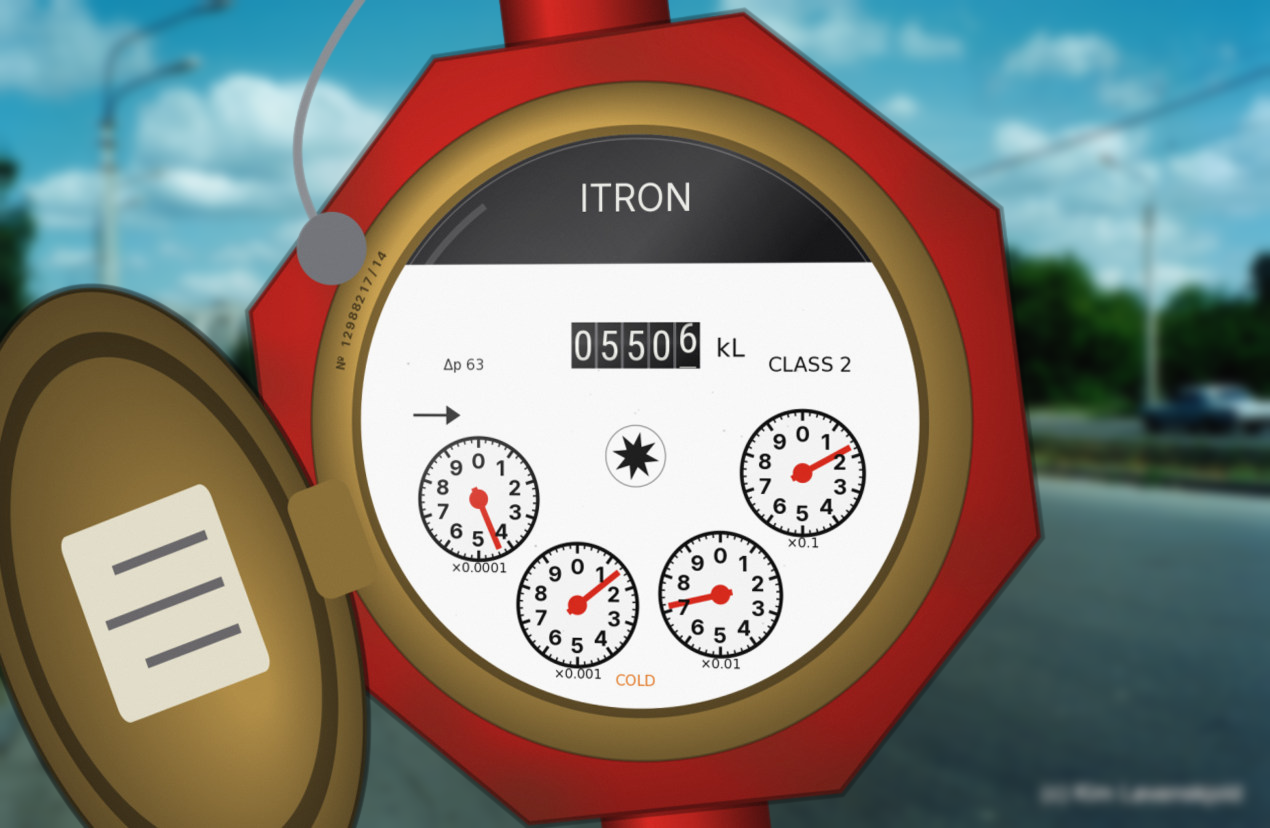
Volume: 5506.1714 kL
